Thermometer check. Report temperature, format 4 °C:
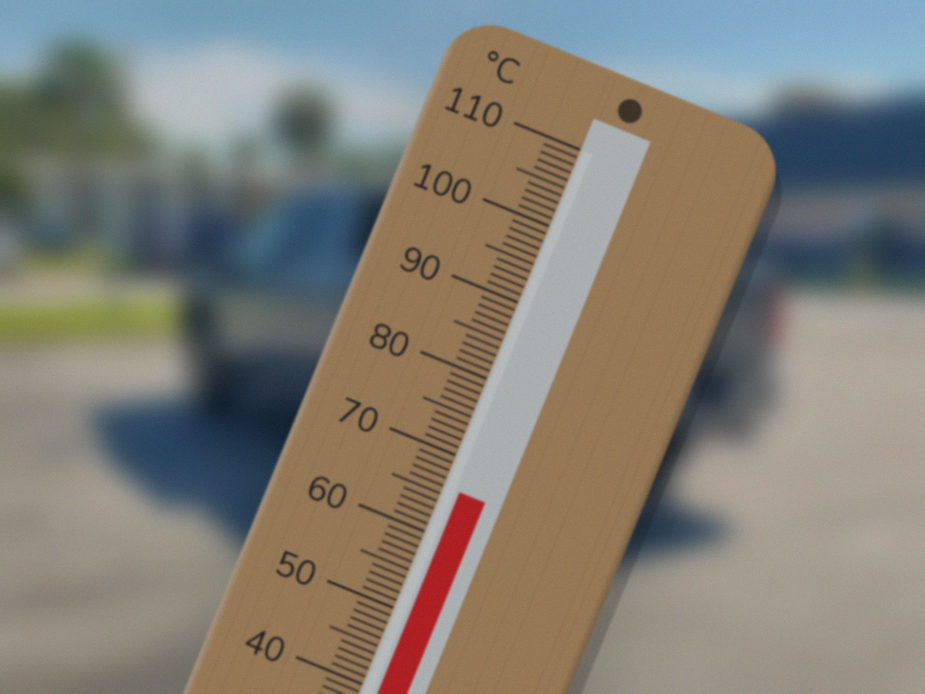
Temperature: 66 °C
